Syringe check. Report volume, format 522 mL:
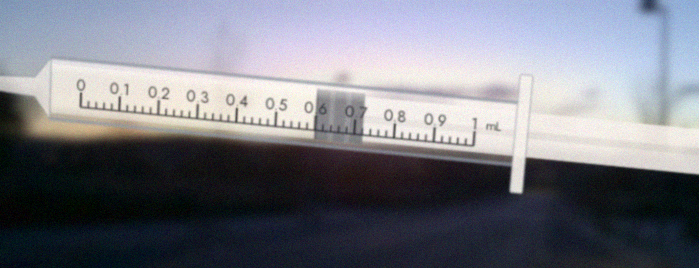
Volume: 0.6 mL
